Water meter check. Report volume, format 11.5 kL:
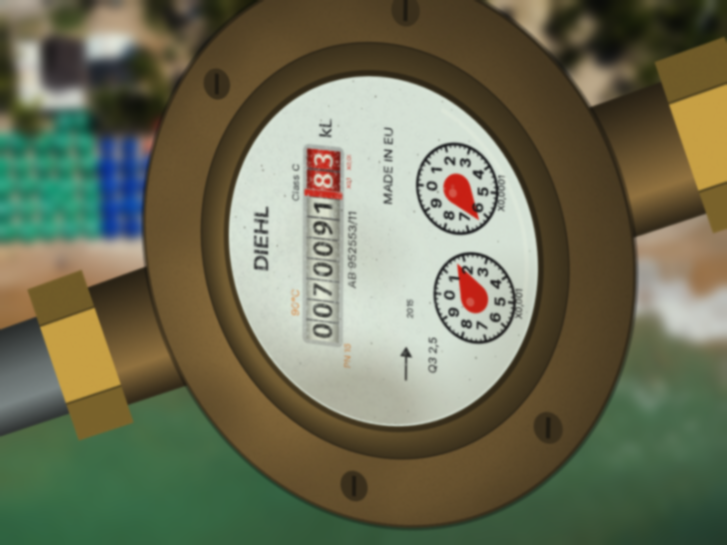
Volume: 70091.8316 kL
